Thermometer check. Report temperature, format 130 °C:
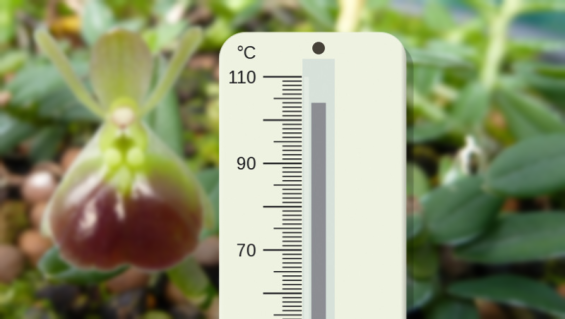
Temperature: 104 °C
